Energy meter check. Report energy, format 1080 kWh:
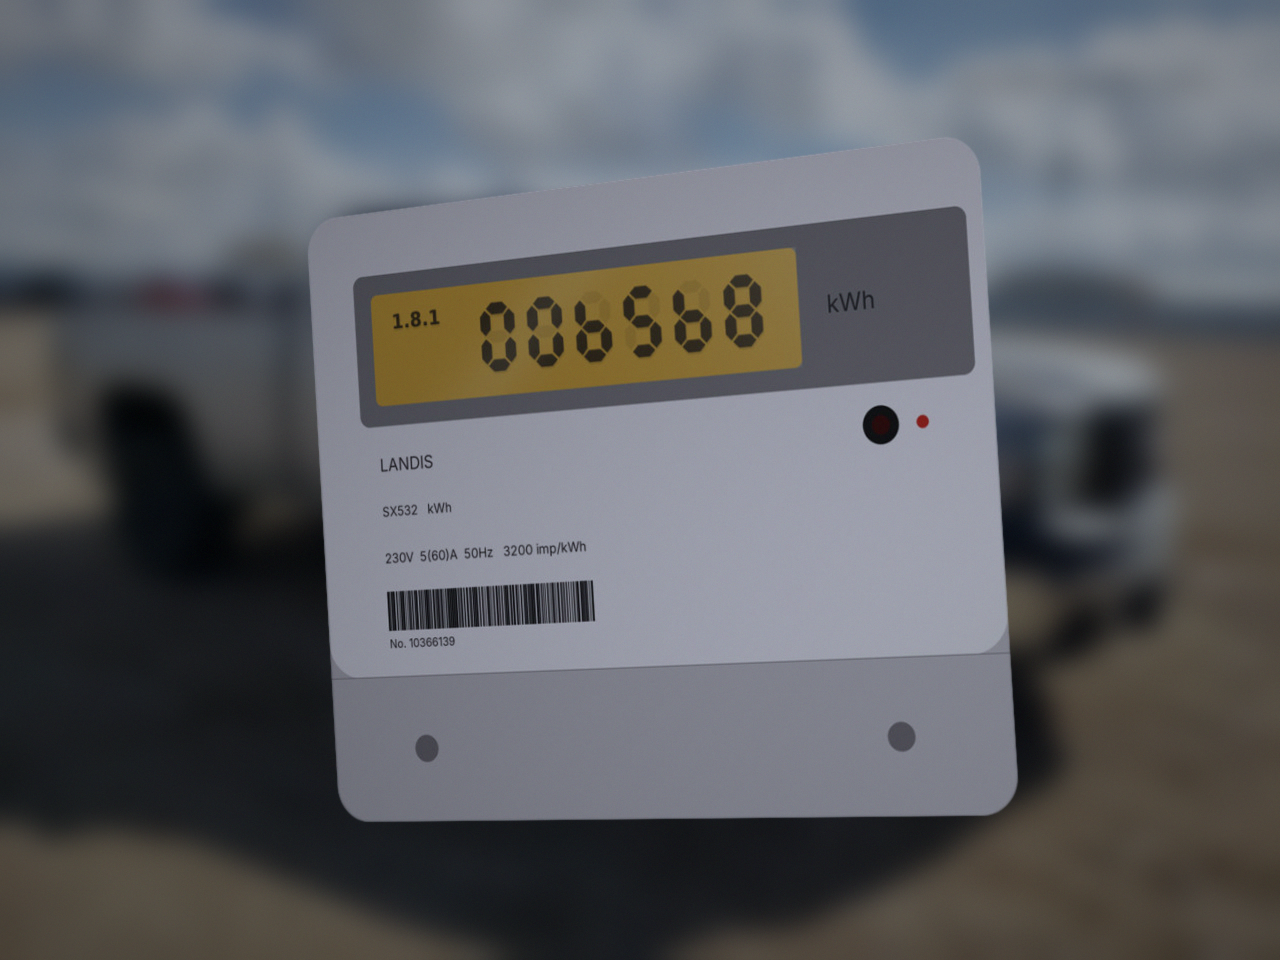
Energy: 6568 kWh
